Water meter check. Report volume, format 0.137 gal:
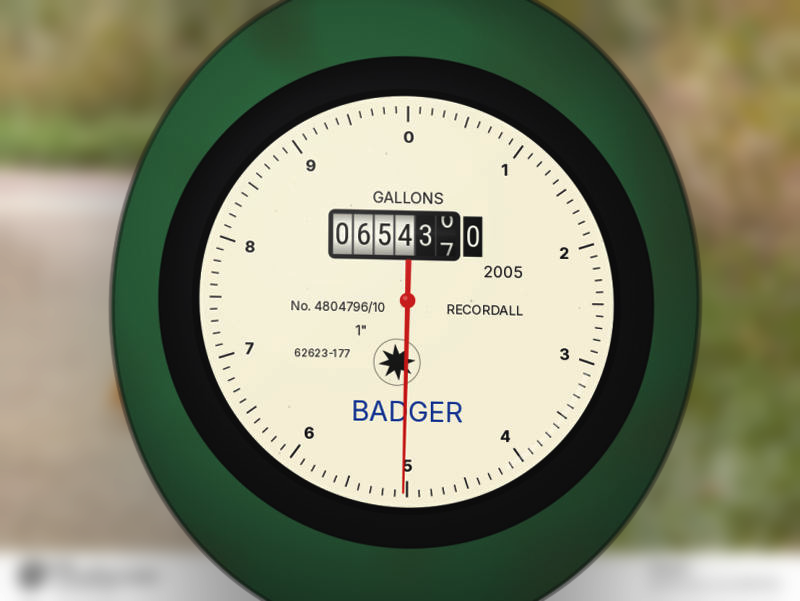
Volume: 654365.0 gal
